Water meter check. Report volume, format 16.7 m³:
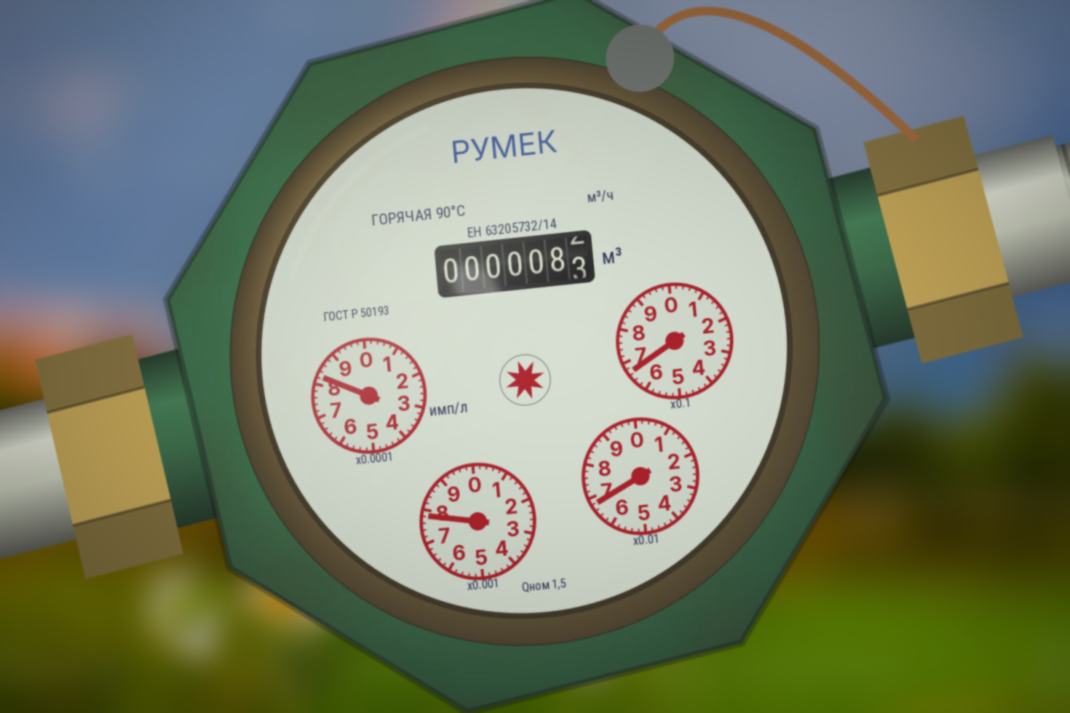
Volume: 82.6678 m³
